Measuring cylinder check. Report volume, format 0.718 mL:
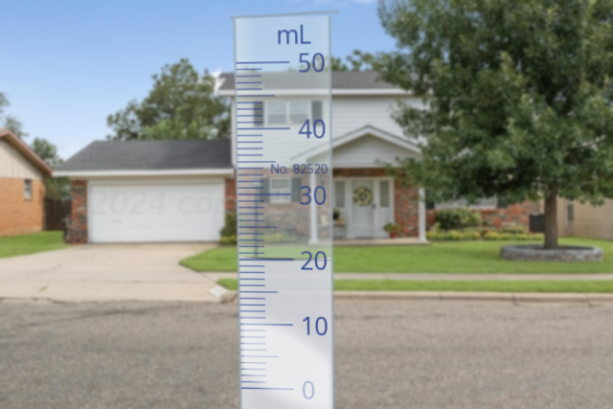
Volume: 20 mL
